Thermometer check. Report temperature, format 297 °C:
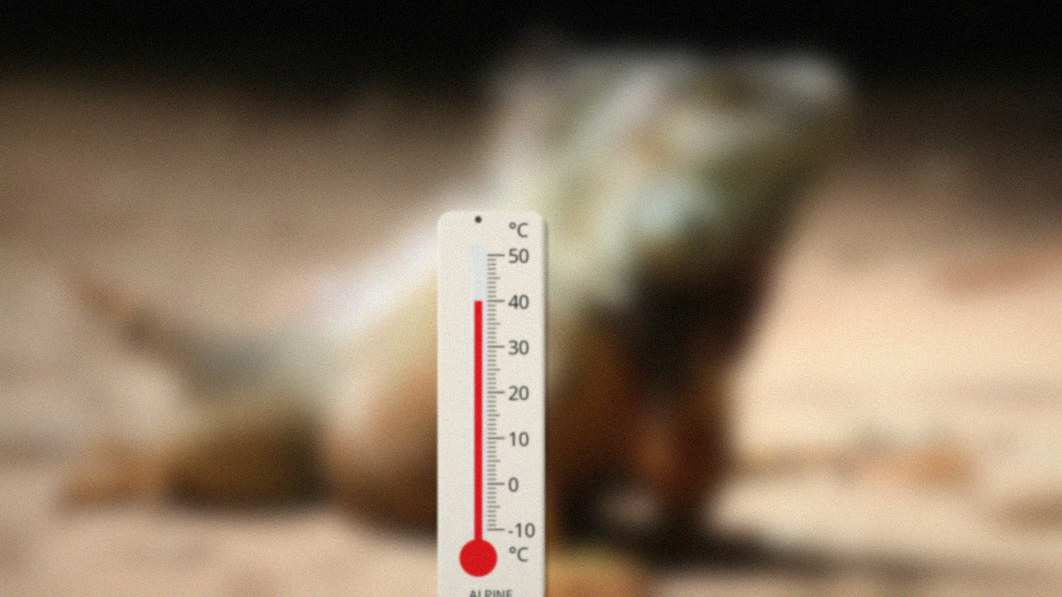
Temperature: 40 °C
